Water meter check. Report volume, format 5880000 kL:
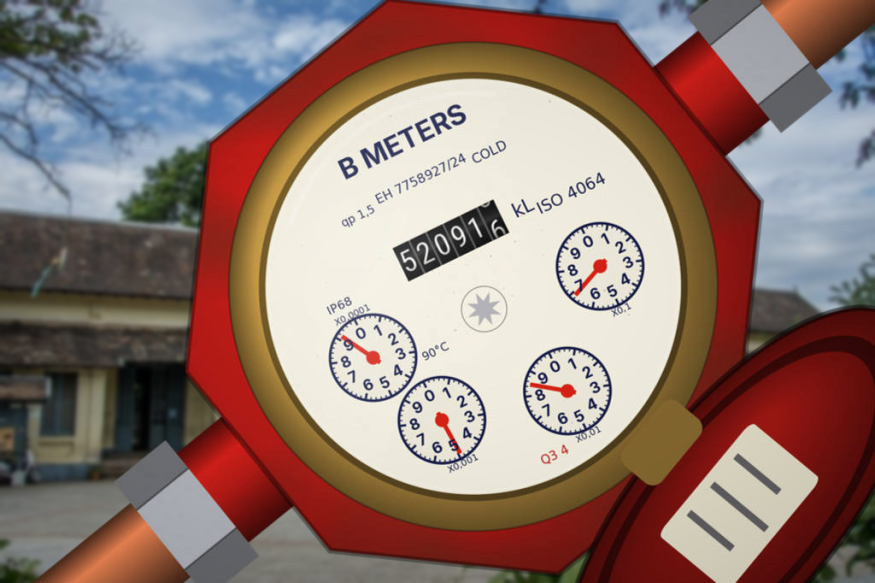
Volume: 520915.6849 kL
